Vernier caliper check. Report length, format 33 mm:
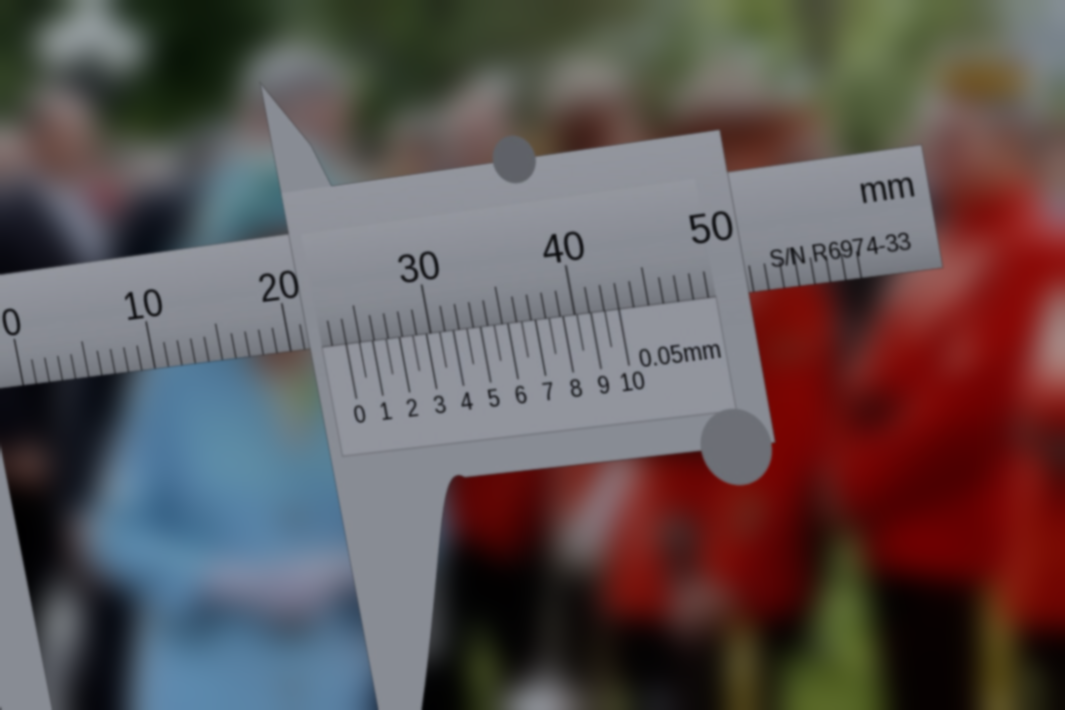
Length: 24.0 mm
